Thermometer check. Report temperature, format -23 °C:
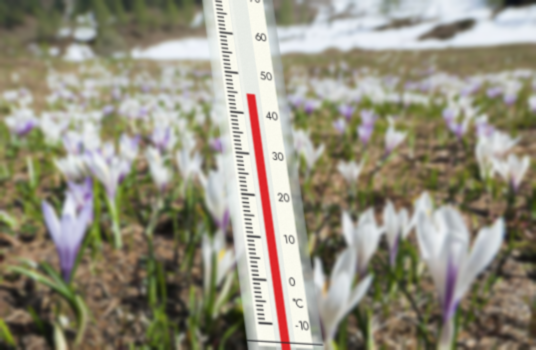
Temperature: 45 °C
